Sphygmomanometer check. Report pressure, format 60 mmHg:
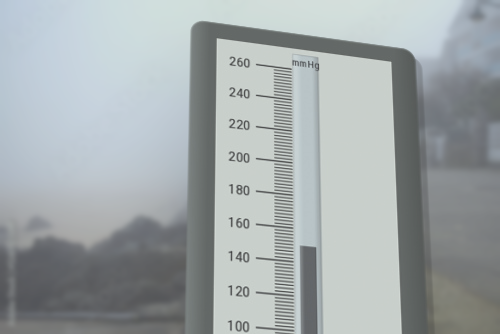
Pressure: 150 mmHg
